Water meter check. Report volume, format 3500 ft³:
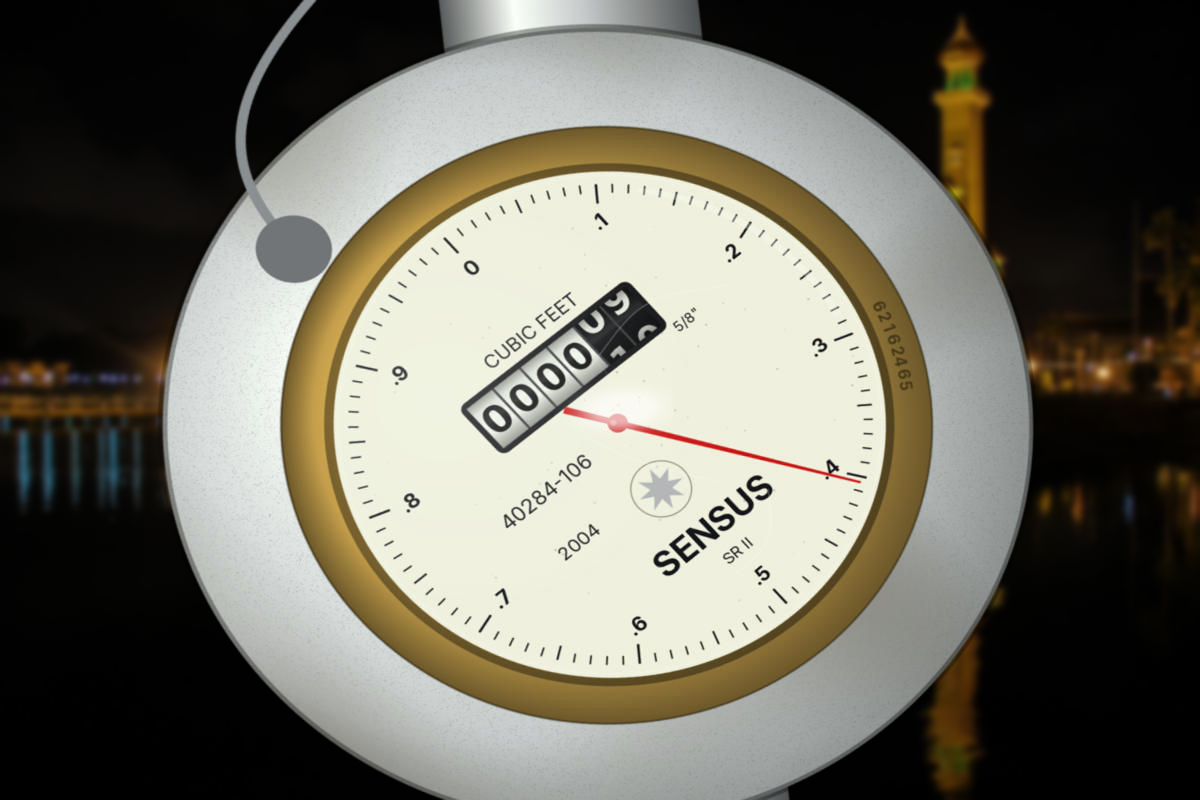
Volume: 9.40 ft³
